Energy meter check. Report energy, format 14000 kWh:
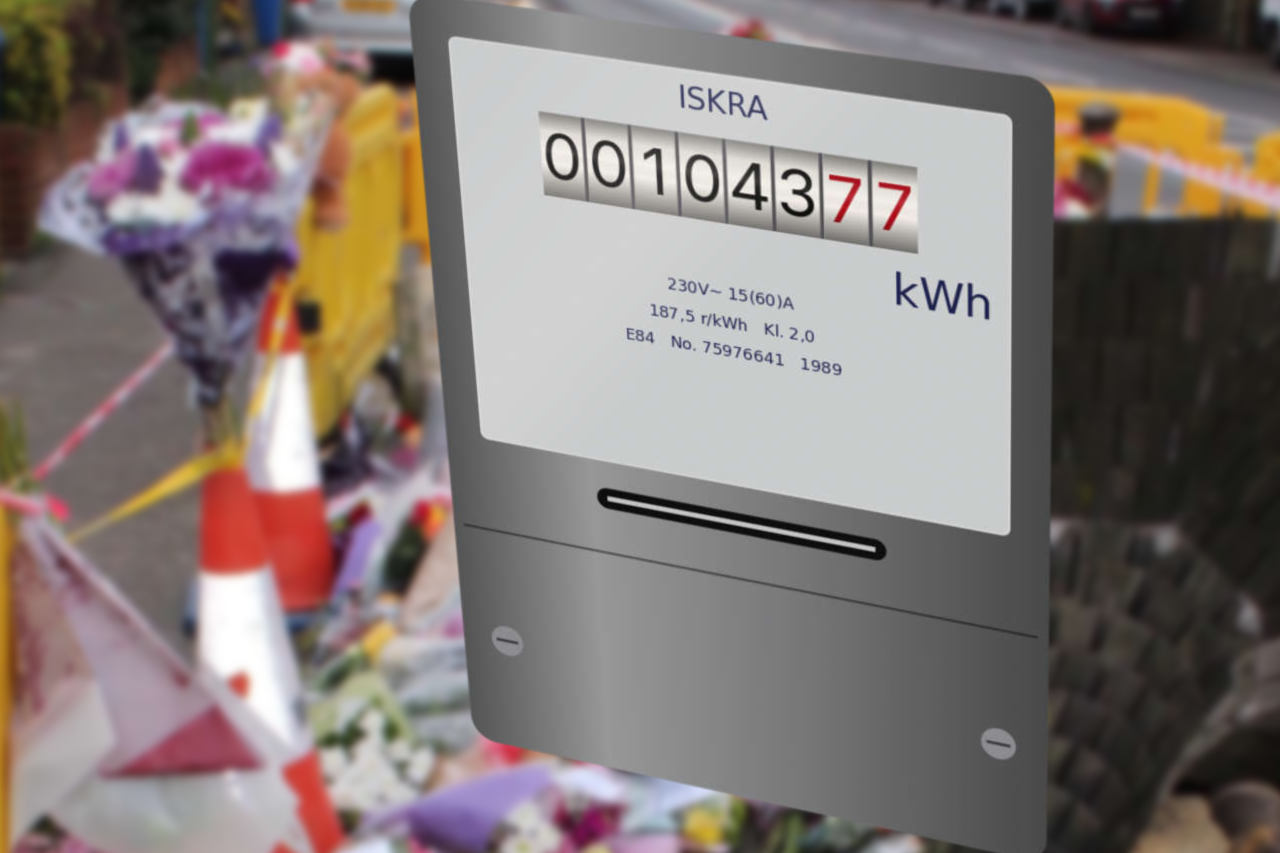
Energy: 1043.77 kWh
